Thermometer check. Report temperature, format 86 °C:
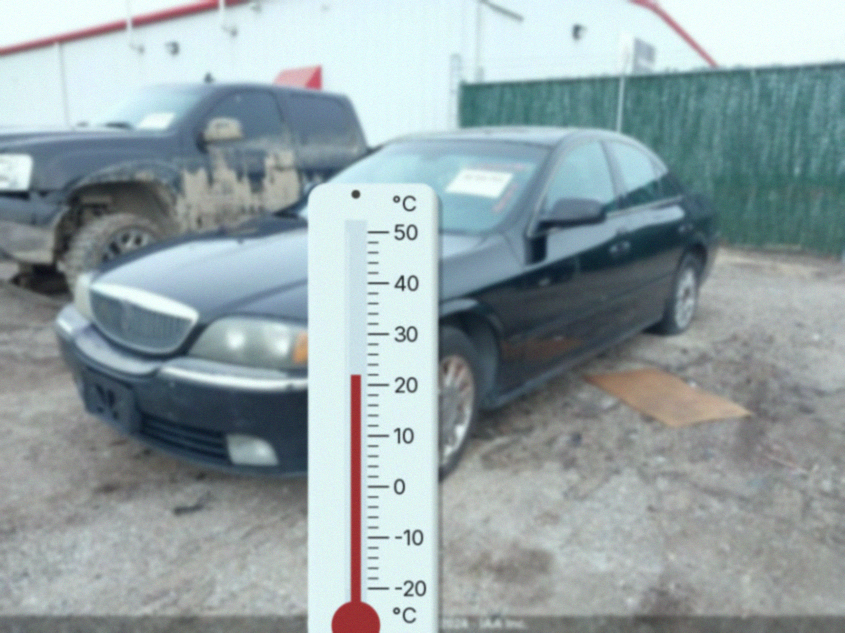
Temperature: 22 °C
